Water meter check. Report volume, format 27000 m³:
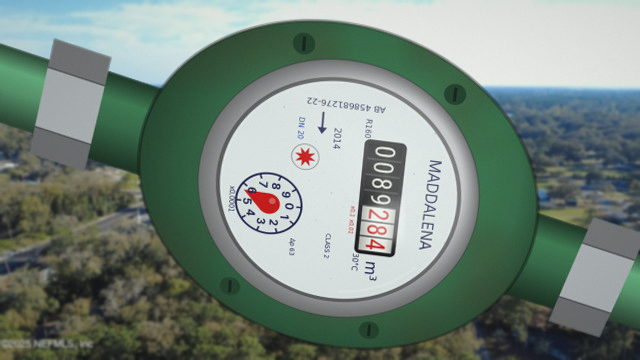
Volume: 89.2845 m³
